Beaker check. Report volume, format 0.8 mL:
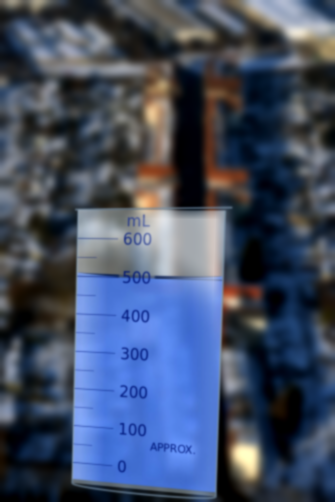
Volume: 500 mL
